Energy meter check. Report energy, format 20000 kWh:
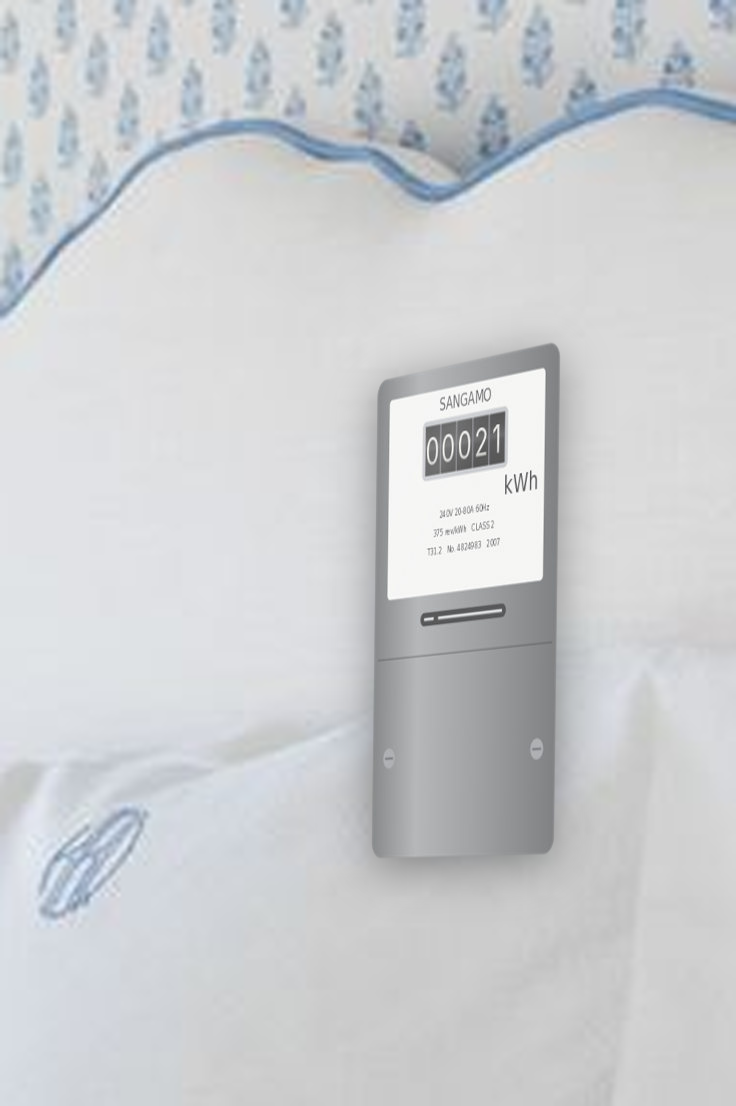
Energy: 21 kWh
